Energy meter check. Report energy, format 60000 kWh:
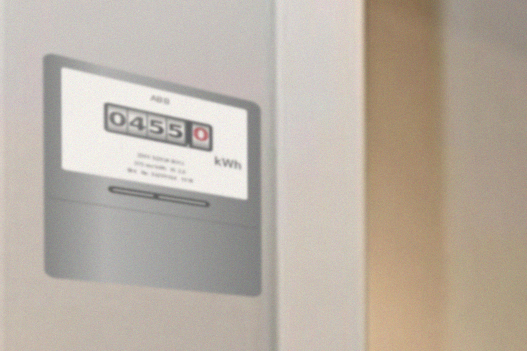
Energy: 455.0 kWh
